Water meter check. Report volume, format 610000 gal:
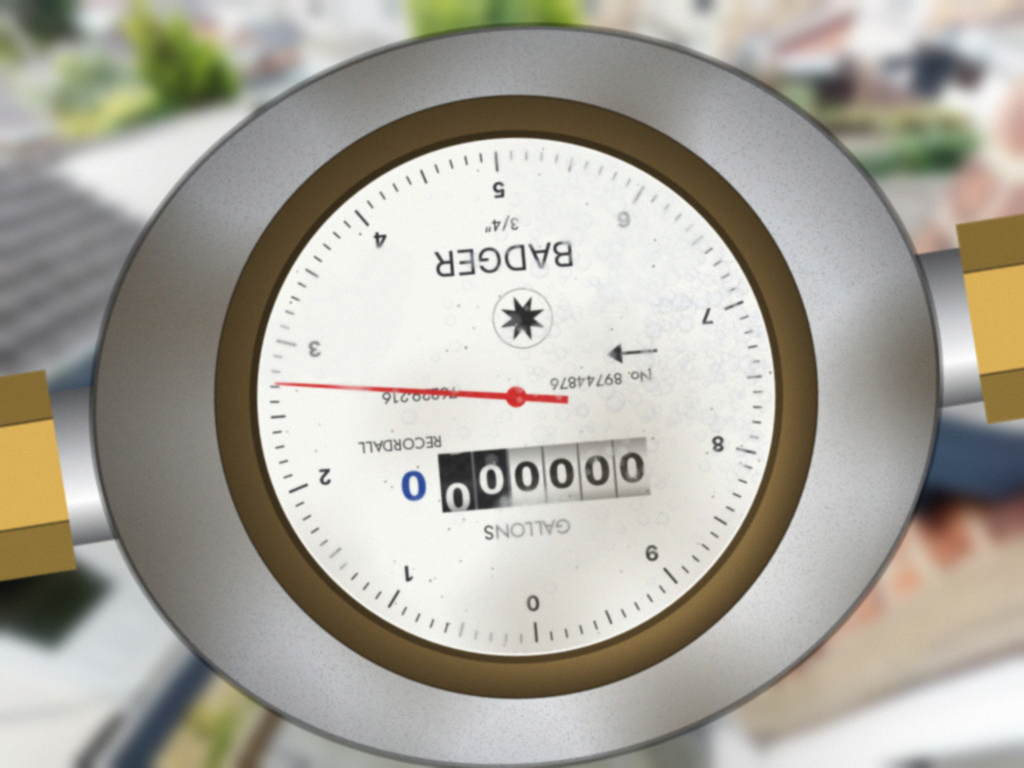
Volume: 2.7 gal
